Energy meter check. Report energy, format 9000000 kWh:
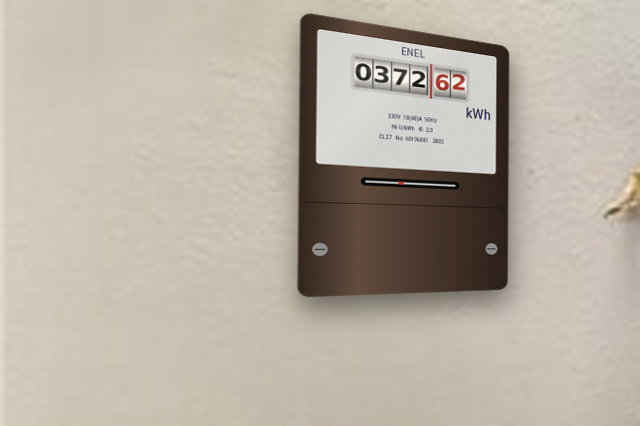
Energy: 372.62 kWh
